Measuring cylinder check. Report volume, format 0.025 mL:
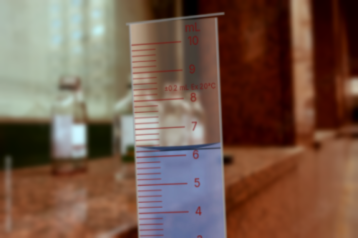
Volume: 6.2 mL
